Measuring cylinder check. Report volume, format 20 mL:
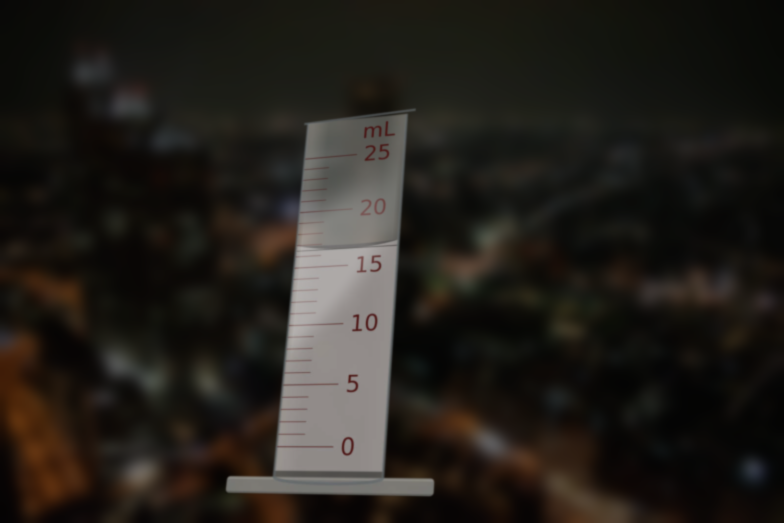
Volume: 16.5 mL
